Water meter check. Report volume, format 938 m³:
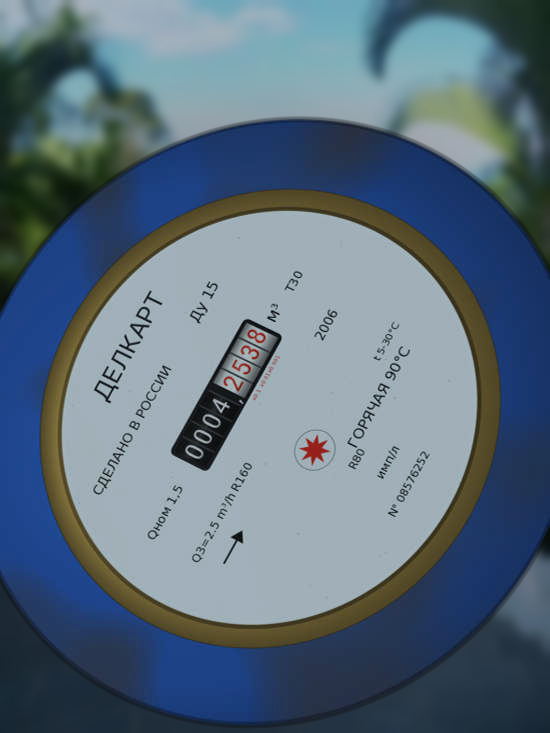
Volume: 4.2538 m³
